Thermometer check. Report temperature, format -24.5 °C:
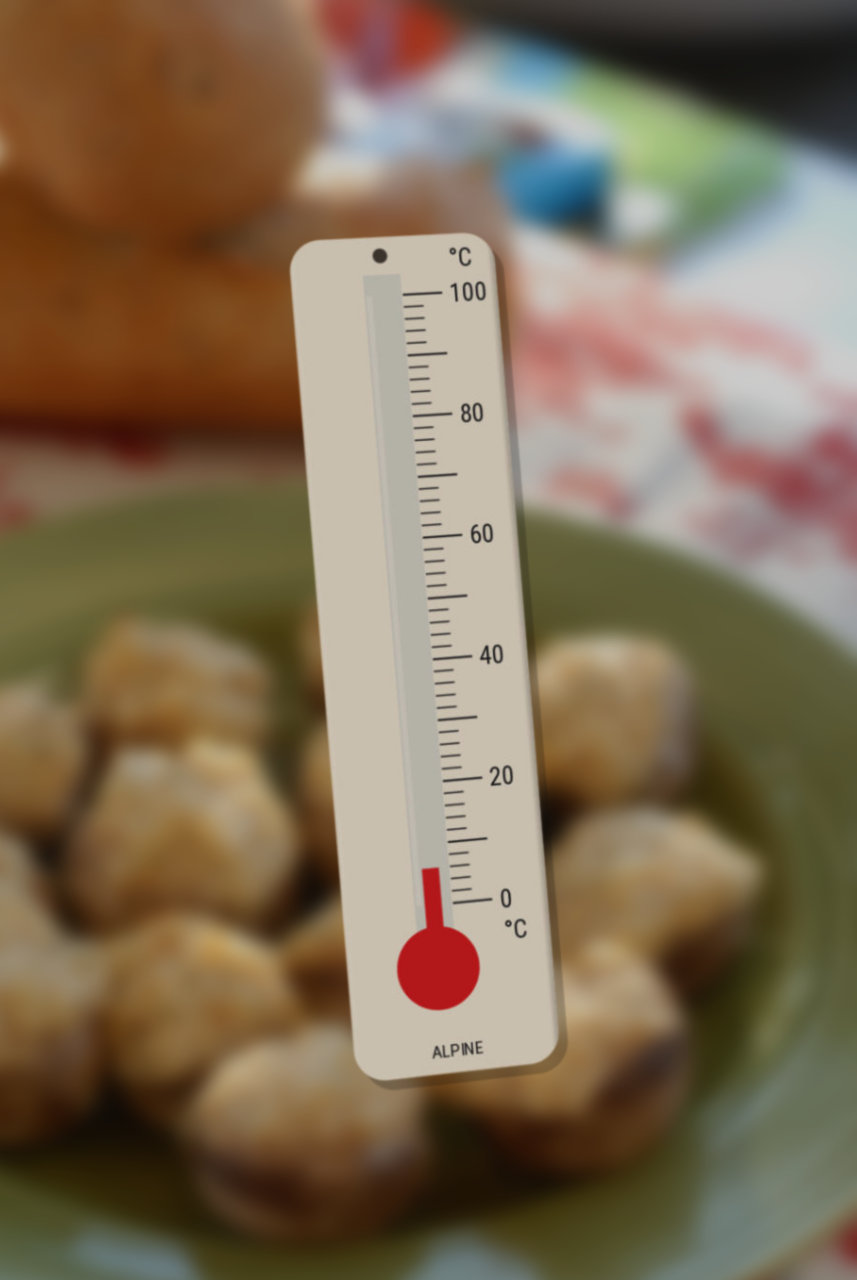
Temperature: 6 °C
